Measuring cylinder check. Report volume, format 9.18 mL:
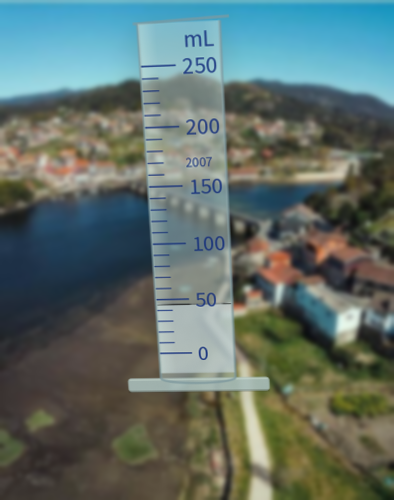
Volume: 45 mL
